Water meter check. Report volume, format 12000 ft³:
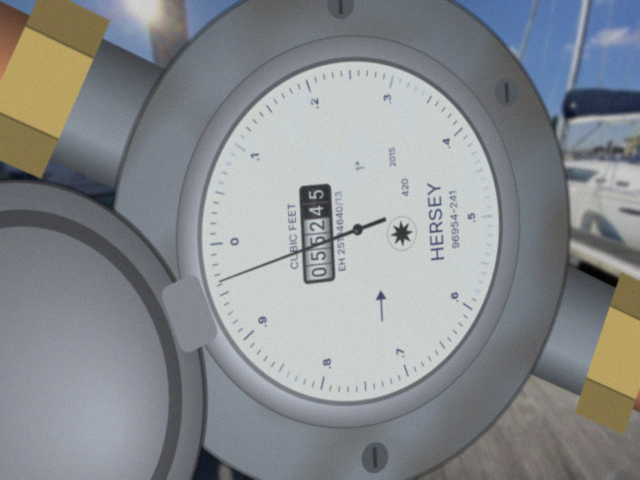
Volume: 55244.96 ft³
